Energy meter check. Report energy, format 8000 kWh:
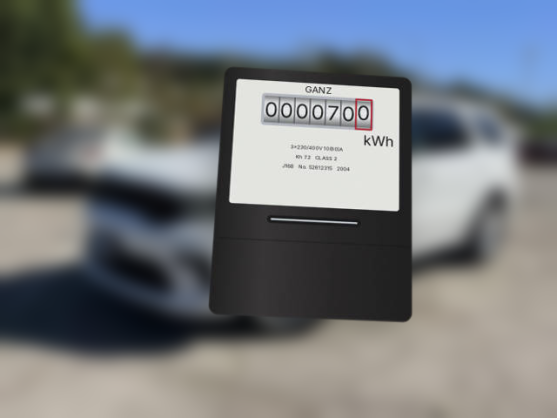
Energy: 70.0 kWh
